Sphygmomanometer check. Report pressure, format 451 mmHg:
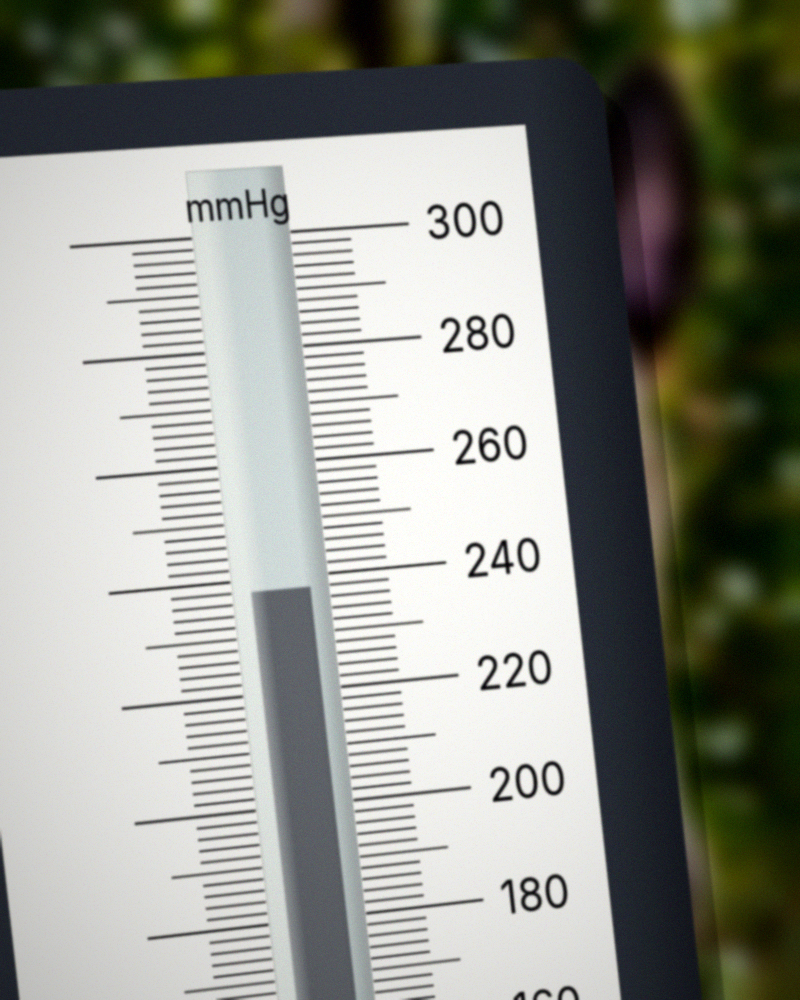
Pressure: 238 mmHg
